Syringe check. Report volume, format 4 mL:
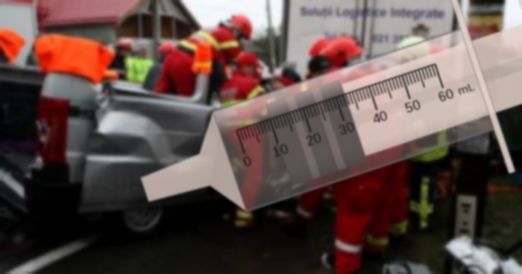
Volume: 10 mL
